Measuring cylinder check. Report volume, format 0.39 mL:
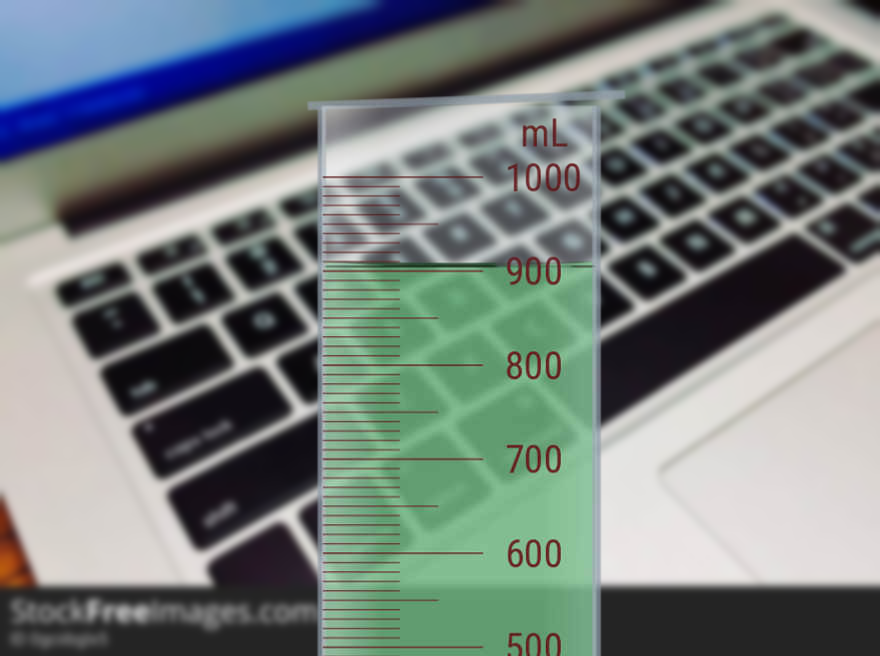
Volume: 905 mL
